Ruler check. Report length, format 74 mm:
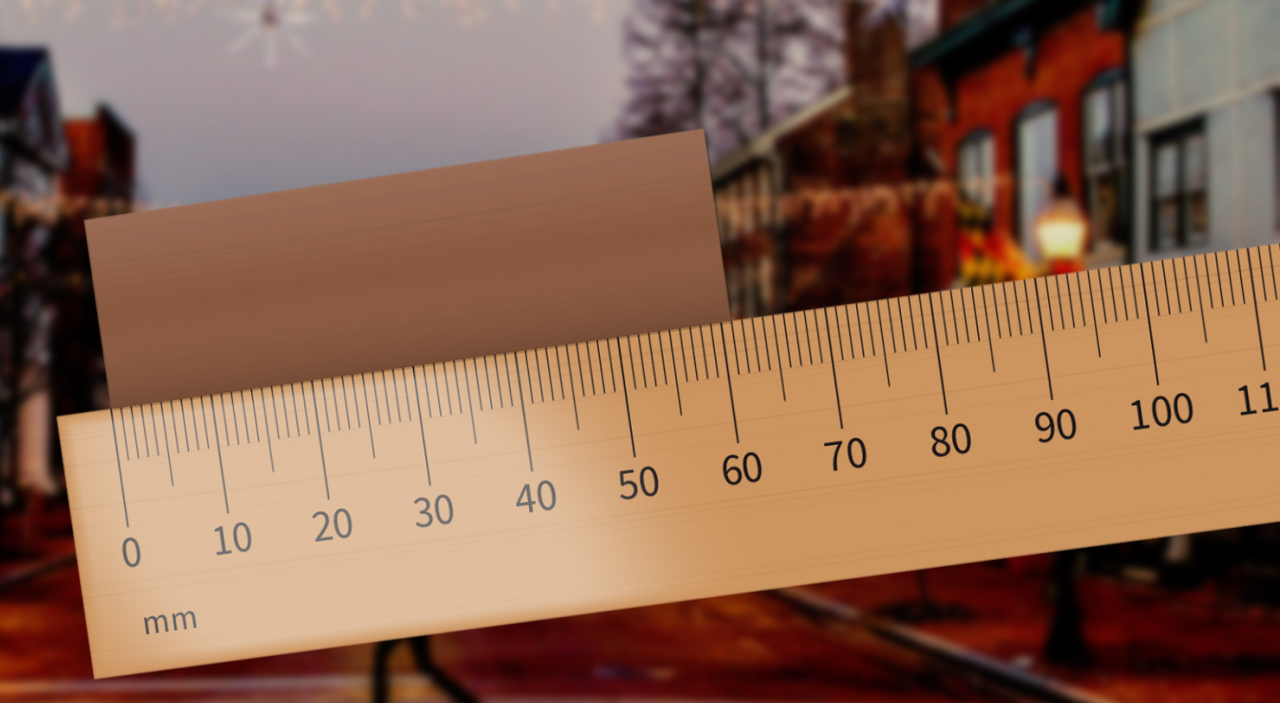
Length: 61 mm
